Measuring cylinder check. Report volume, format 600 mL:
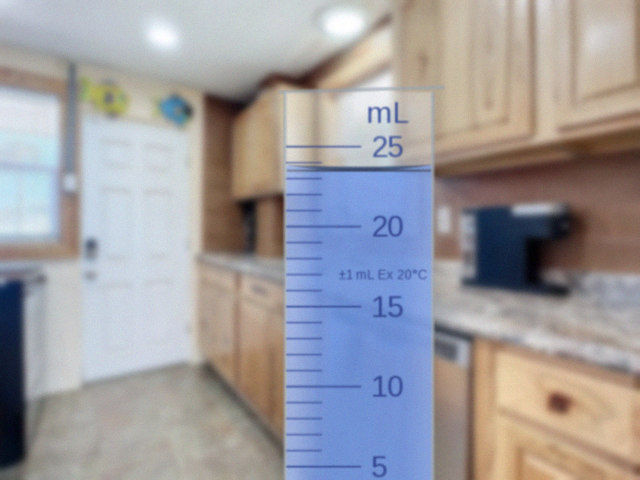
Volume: 23.5 mL
